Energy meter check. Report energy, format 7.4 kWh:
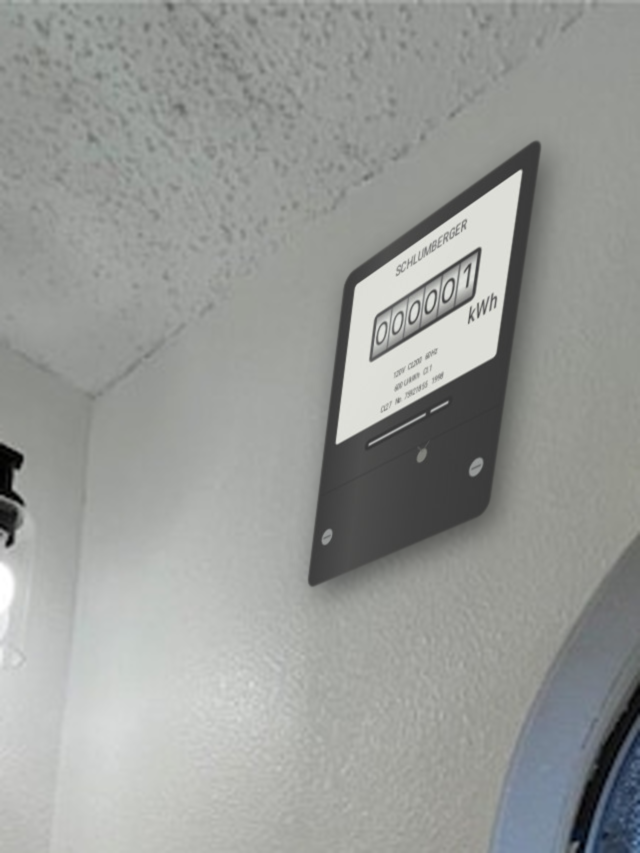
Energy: 1 kWh
